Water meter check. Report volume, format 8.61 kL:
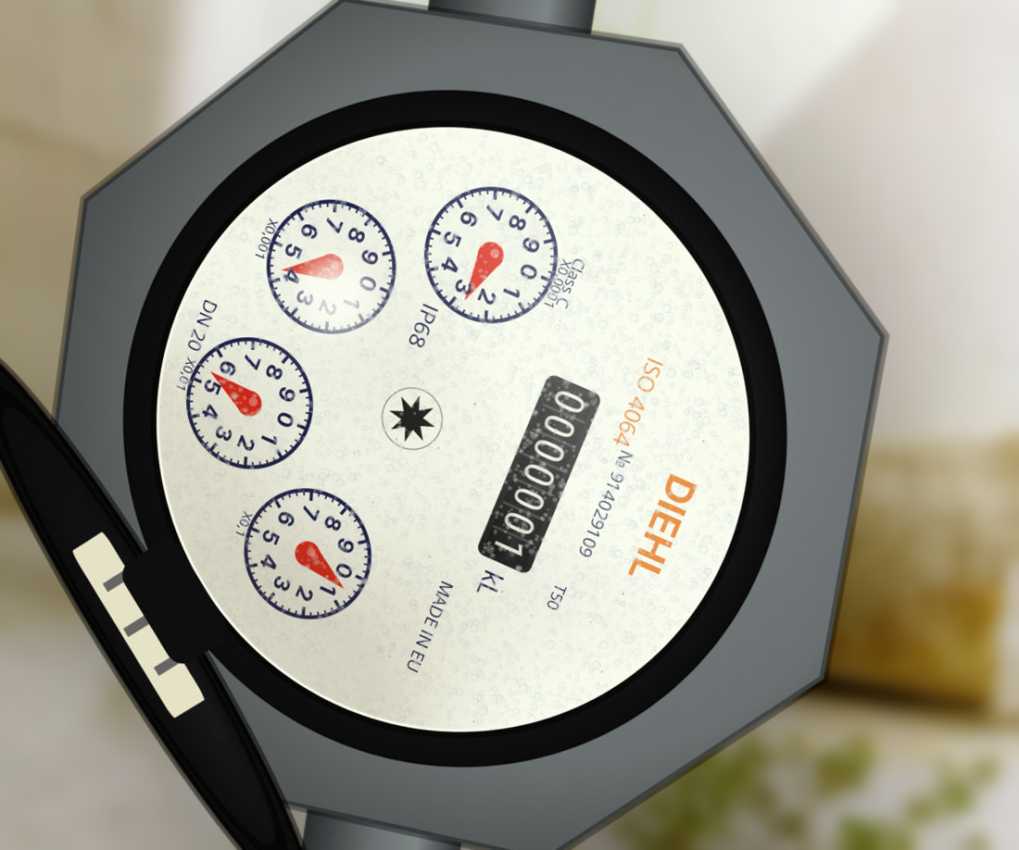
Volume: 1.0542 kL
